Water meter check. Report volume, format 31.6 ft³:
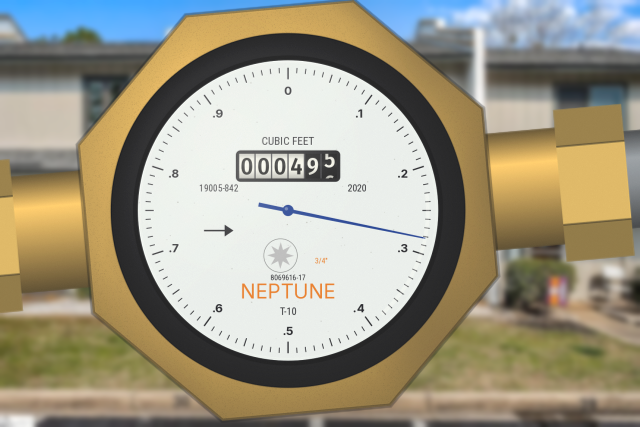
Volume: 495.28 ft³
